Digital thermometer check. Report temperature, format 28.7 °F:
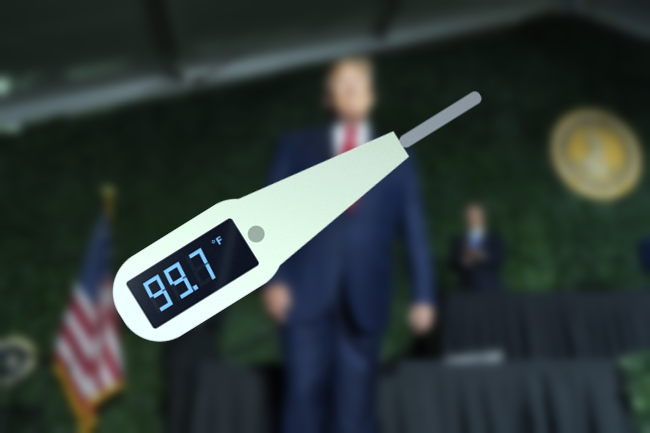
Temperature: 99.7 °F
